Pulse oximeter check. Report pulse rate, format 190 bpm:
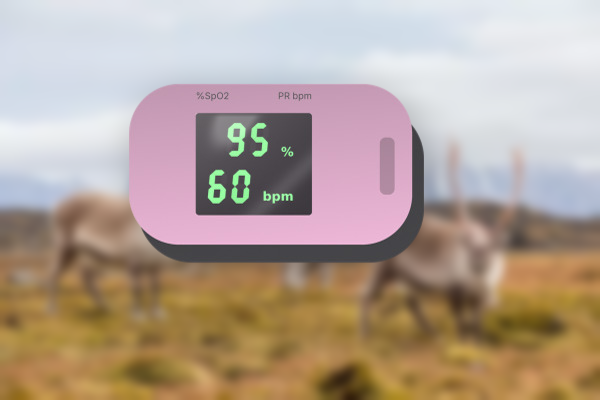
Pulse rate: 60 bpm
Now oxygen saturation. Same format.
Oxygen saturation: 95 %
